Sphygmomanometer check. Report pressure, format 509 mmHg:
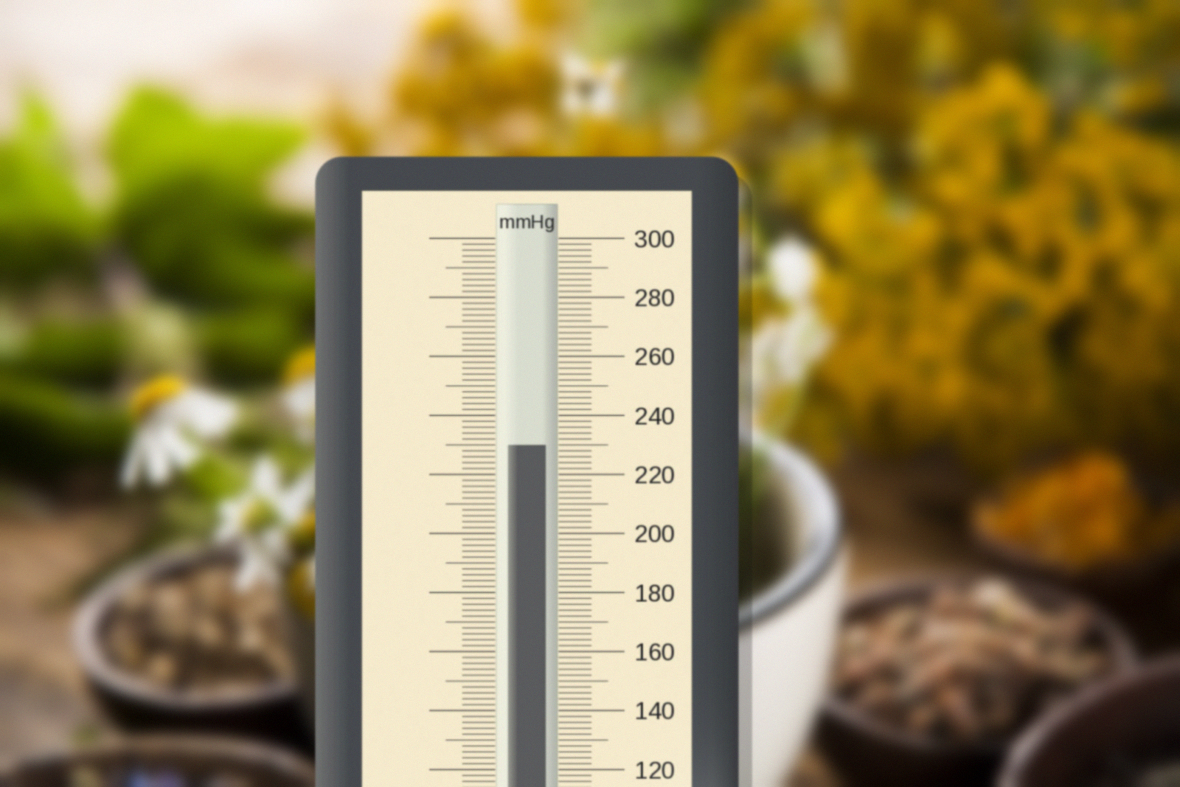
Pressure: 230 mmHg
